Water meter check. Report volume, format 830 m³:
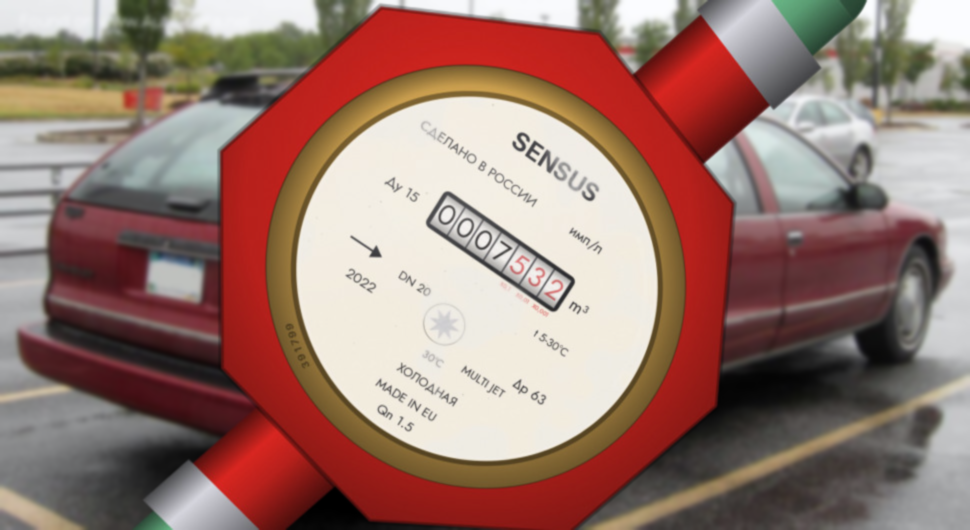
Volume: 7.532 m³
